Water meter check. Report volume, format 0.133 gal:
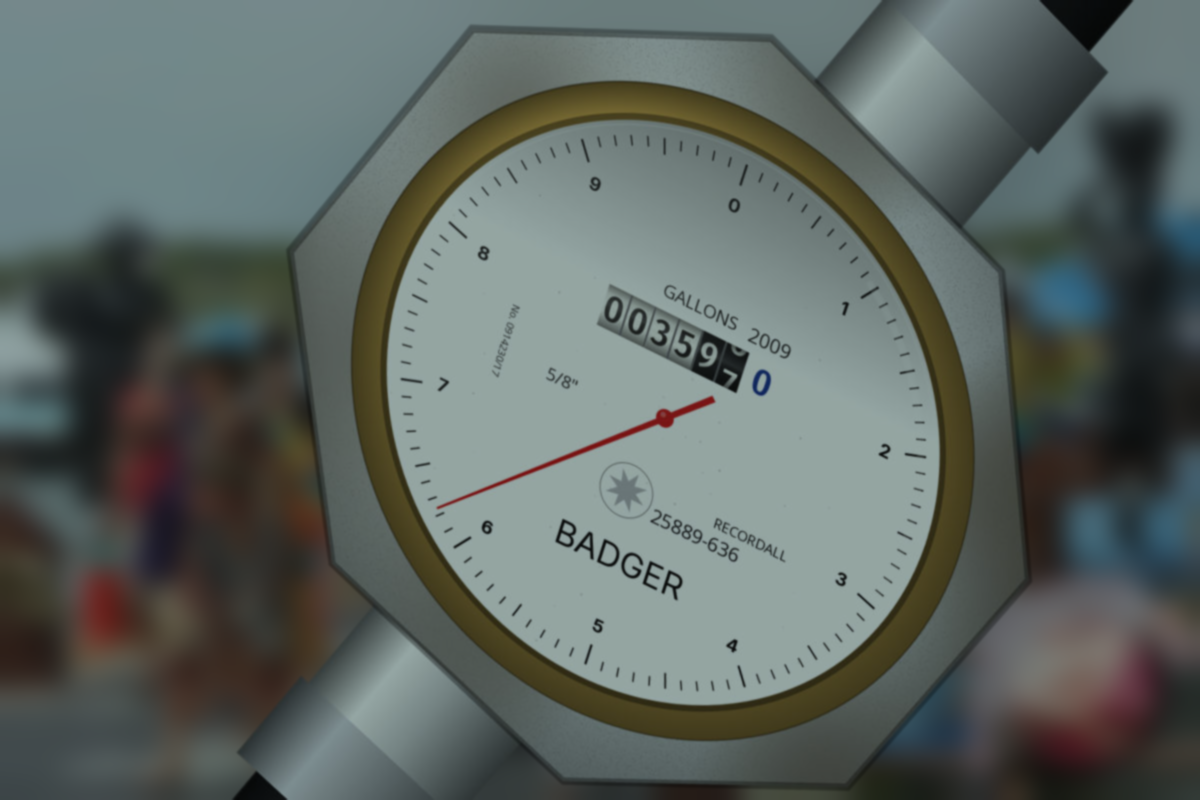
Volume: 35966.2 gal
